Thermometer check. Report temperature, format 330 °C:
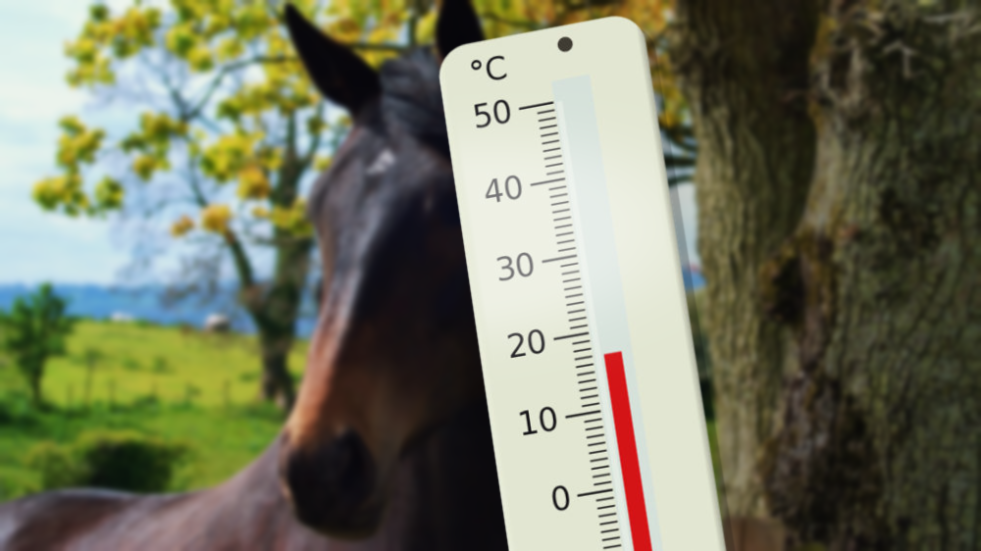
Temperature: 17 °C
